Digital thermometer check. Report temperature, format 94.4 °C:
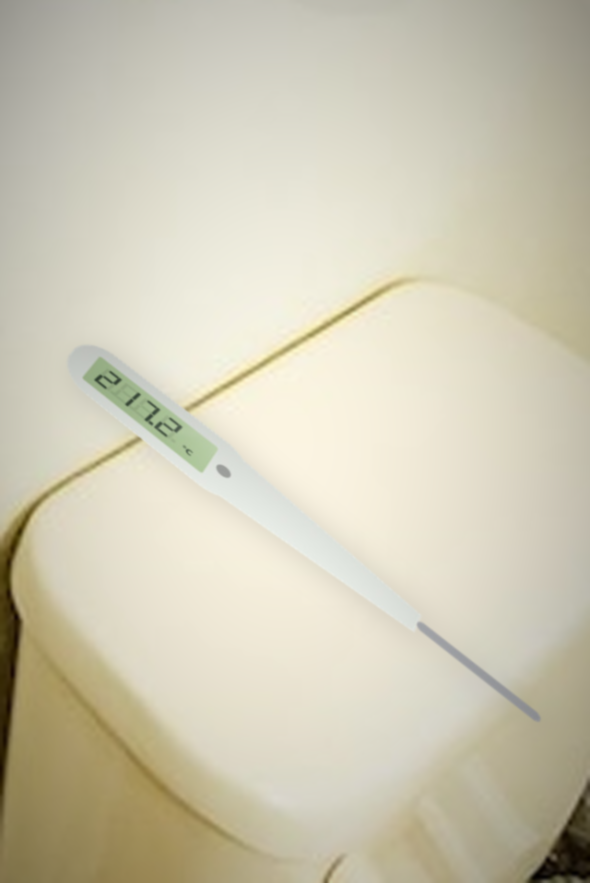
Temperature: 217.2 °C
